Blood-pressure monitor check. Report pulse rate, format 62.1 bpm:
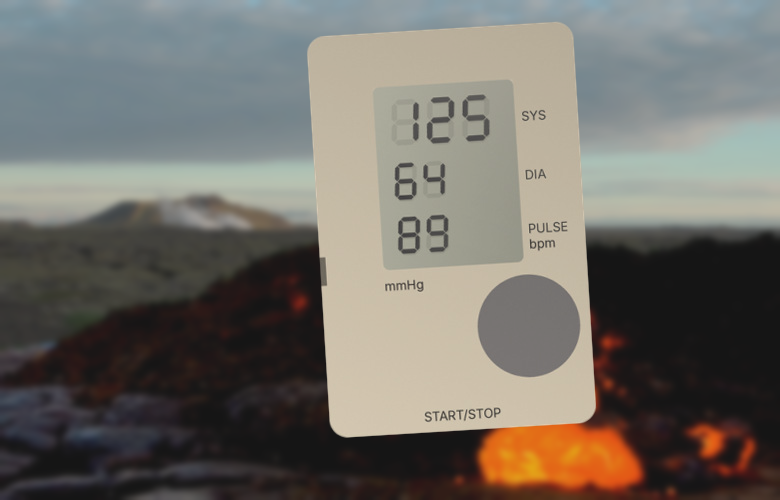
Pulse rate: 89 bpm
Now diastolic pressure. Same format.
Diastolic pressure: 64 mmHg
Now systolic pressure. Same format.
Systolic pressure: 125 mmHg
